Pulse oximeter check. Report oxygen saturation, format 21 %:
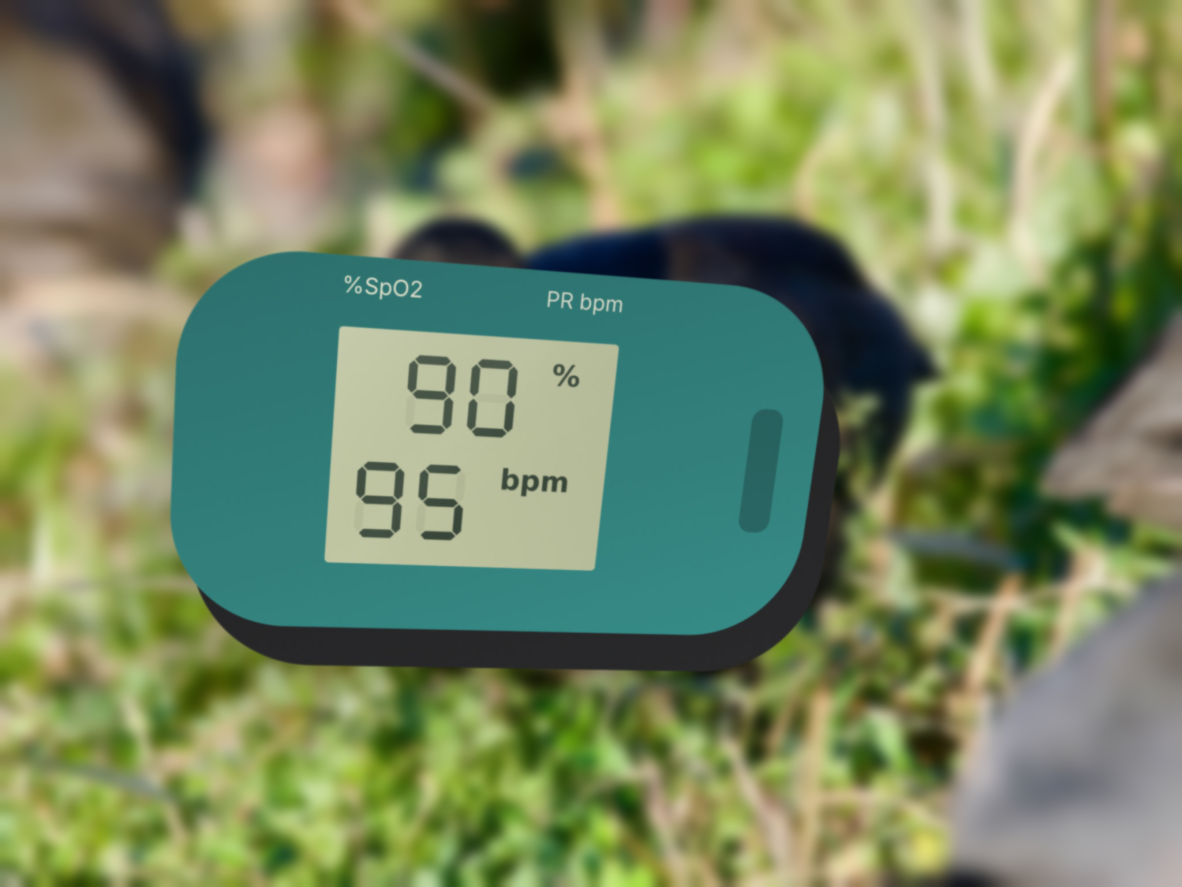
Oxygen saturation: 90 %
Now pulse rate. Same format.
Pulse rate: 95 bpm
